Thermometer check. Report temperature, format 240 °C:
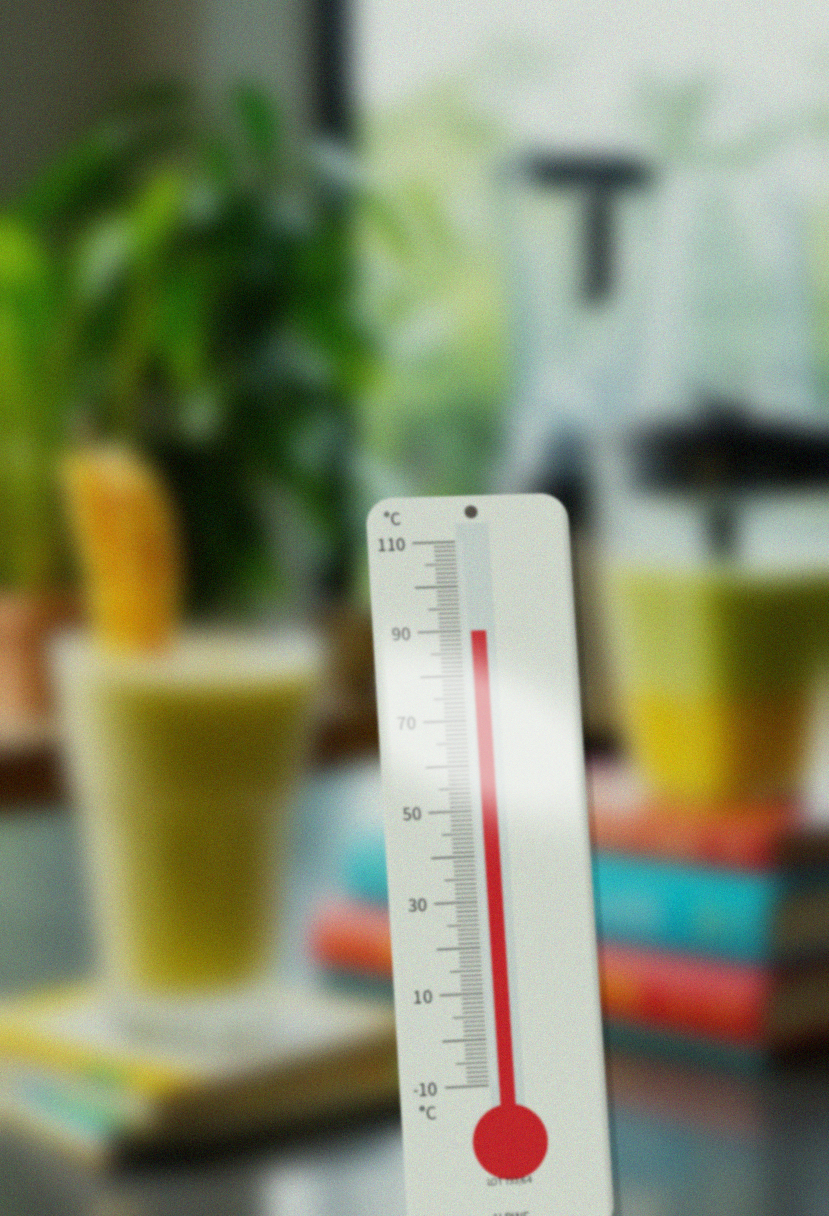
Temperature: 90 °C
